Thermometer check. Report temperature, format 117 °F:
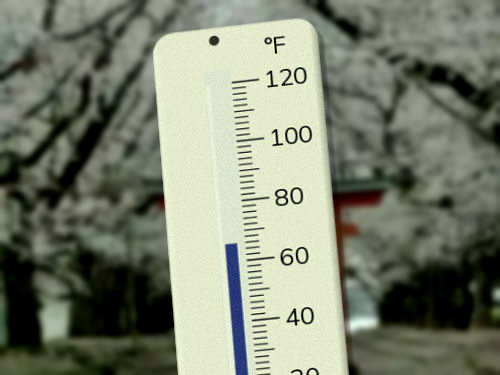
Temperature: 66 °F
